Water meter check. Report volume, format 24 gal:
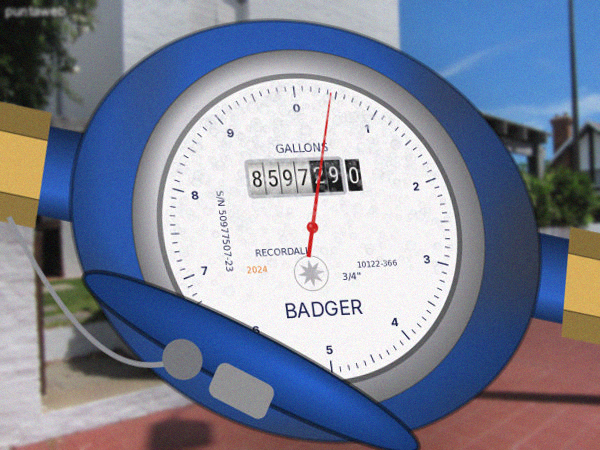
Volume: 8597290.4 gal
